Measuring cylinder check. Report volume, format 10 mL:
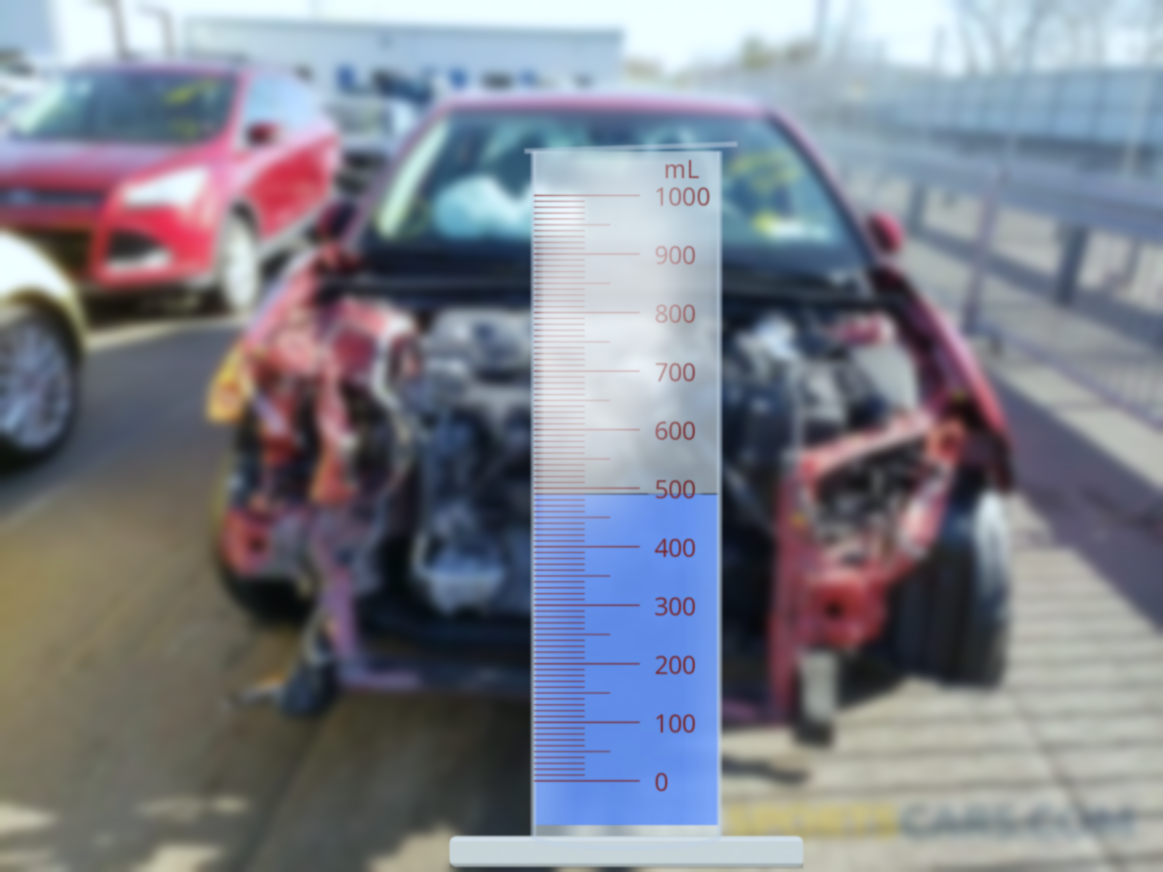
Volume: 490 mL
